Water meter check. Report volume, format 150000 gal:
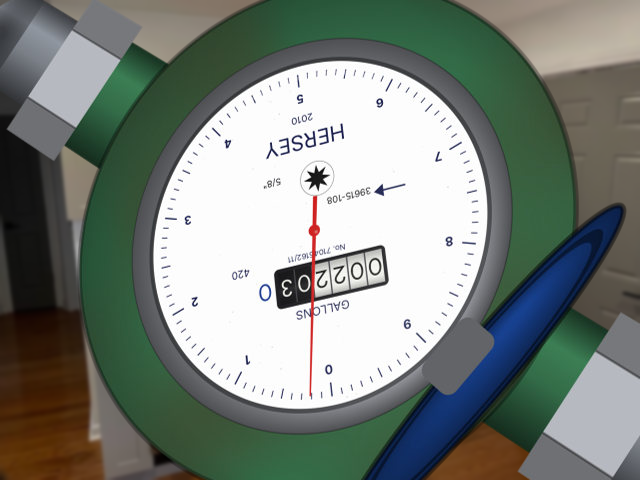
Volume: 22030.2 gal
